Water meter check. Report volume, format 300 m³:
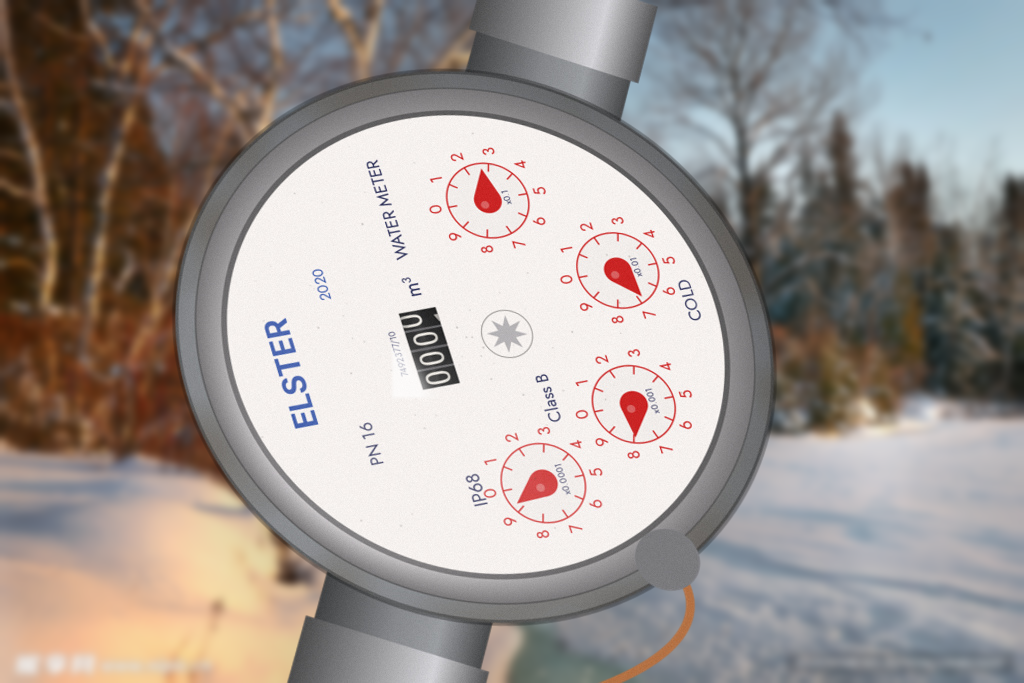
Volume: 0.2679 m³
